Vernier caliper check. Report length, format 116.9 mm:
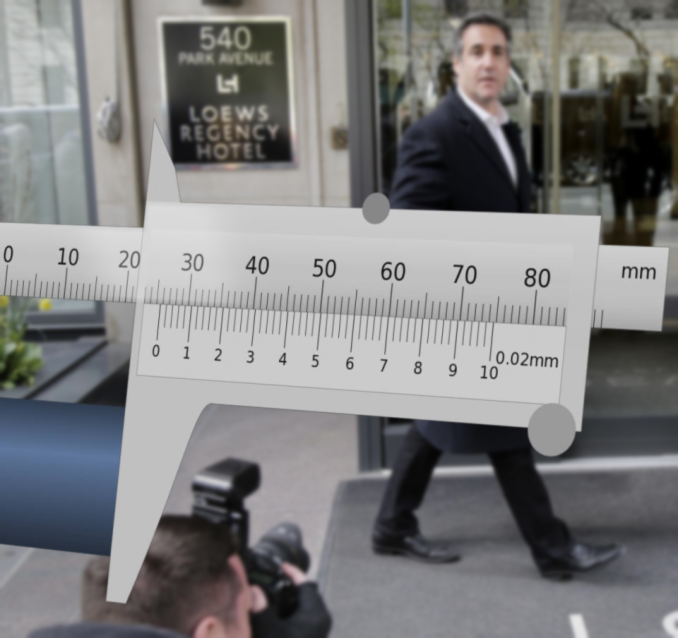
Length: 25.6 mm
